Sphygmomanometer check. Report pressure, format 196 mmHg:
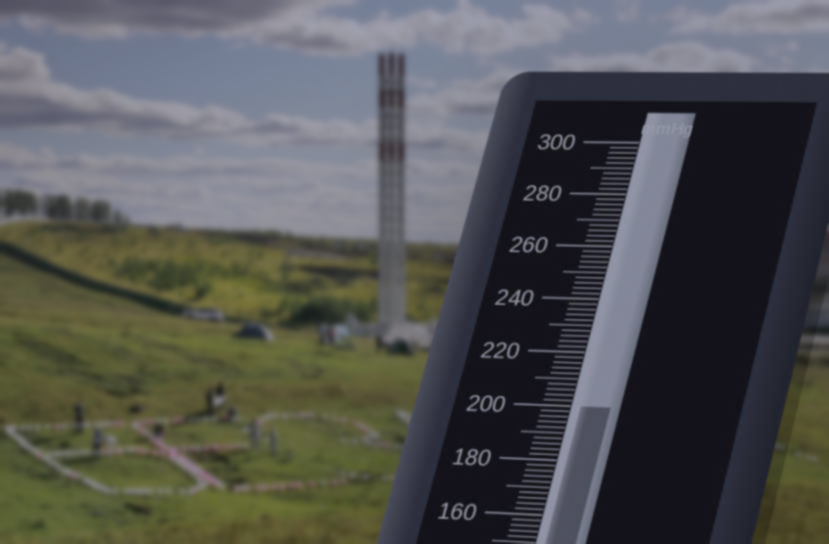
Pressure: 200 mmHg
